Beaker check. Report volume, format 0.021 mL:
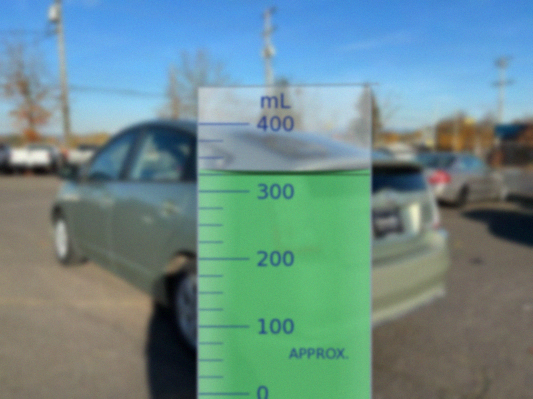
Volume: 325 mL
